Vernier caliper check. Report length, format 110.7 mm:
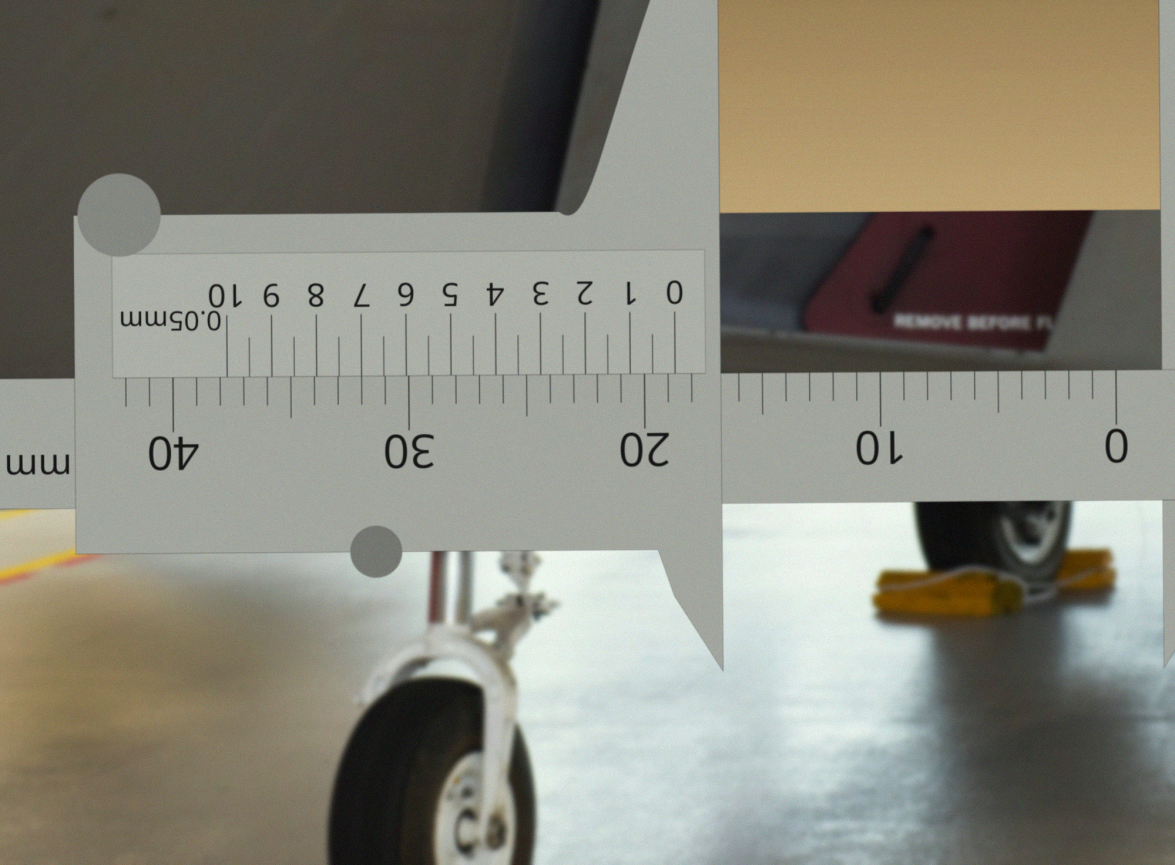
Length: 18.70 mm
